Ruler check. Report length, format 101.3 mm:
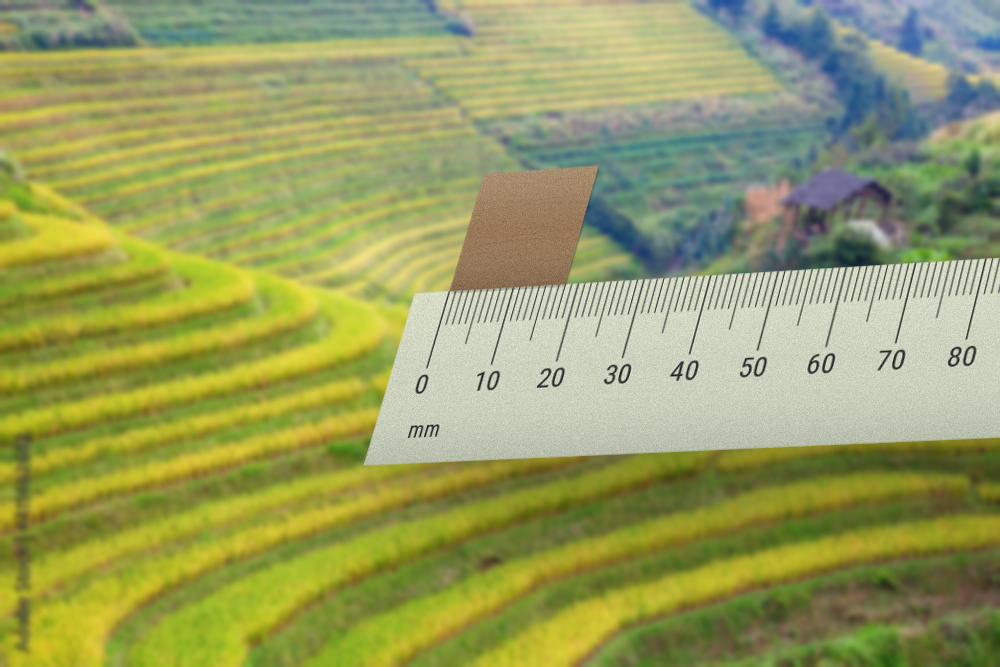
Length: 18 mm
